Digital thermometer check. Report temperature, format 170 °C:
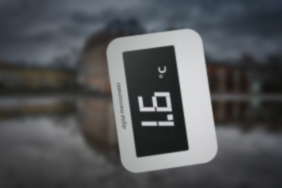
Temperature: 1.6 °C
